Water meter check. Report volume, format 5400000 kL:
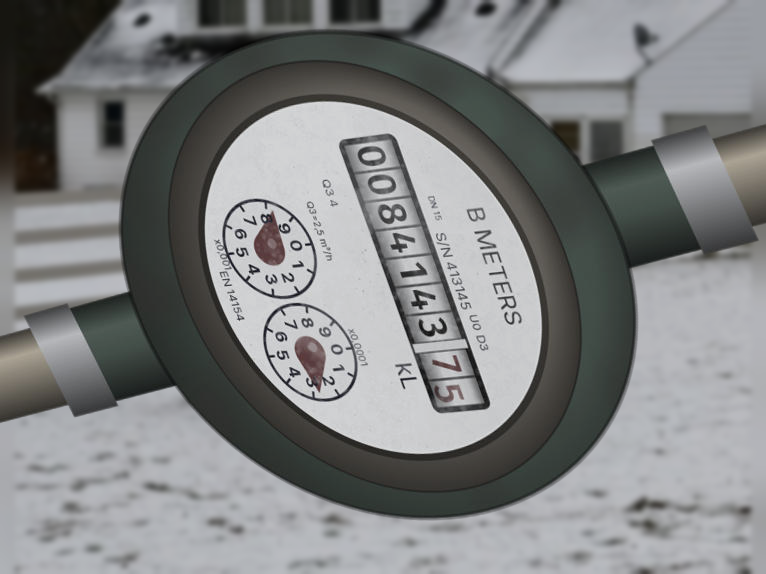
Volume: 84143.7482 kL
